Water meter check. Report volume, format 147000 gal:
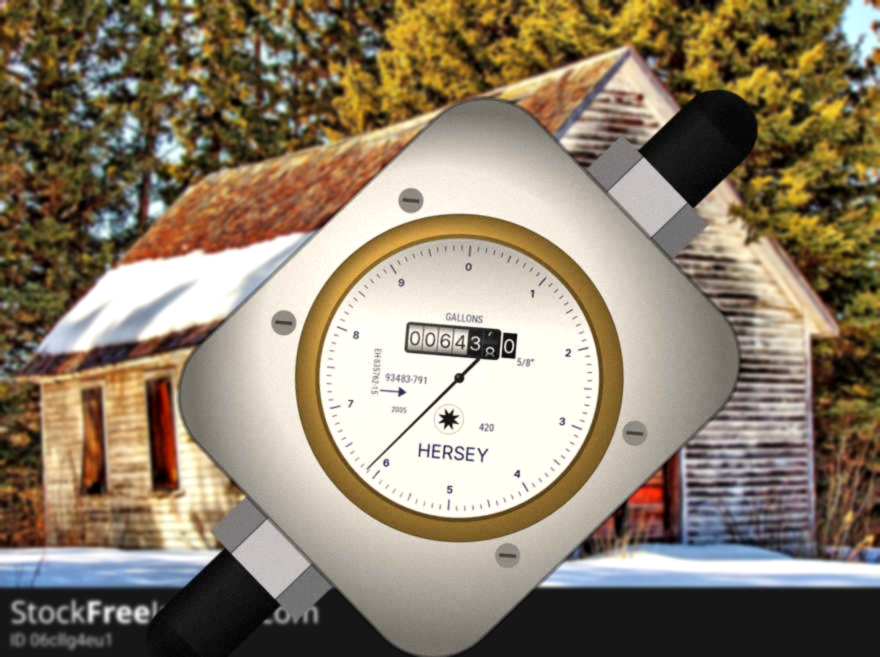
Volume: 64376.1 gal
